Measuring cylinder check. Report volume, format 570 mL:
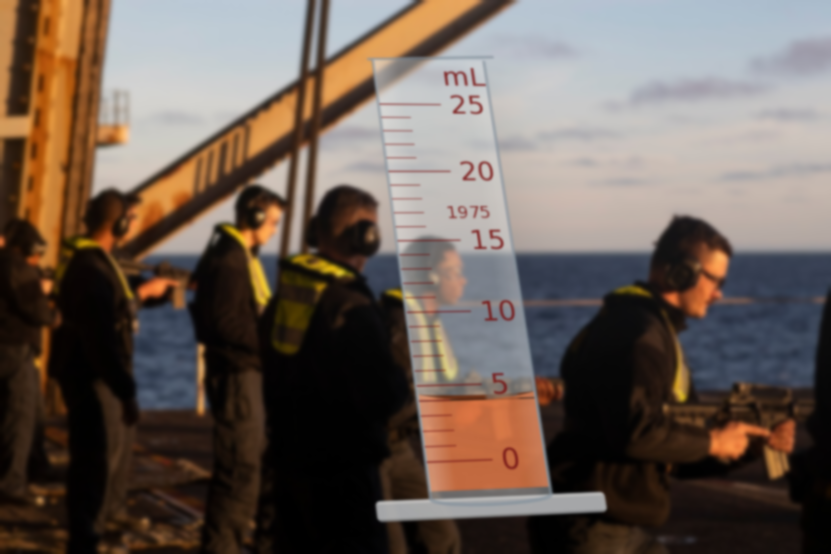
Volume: 4 mL
